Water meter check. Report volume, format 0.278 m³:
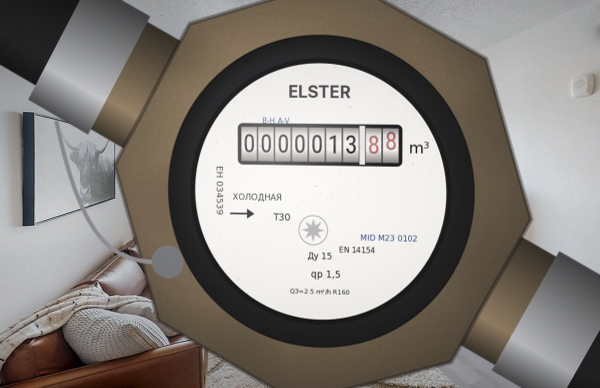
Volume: 13.88 m³
